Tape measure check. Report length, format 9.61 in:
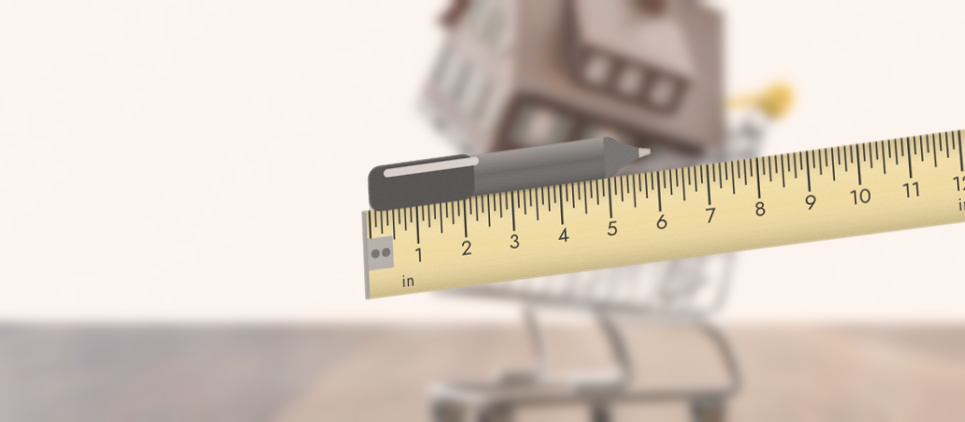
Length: 5.875 in
